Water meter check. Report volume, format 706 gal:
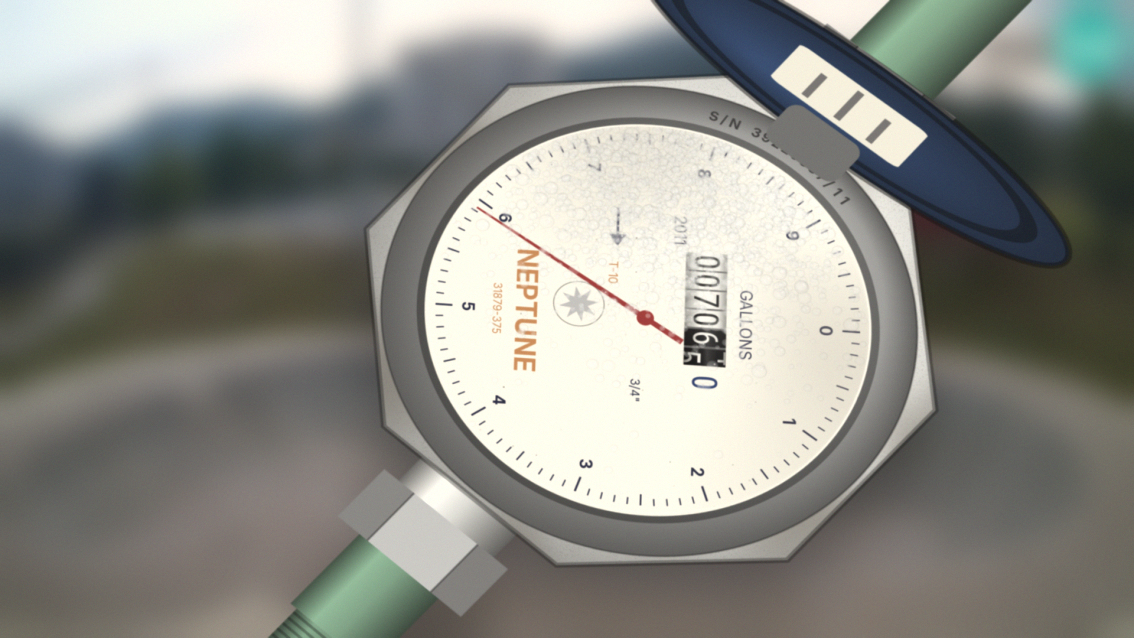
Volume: 70645.9 gal
